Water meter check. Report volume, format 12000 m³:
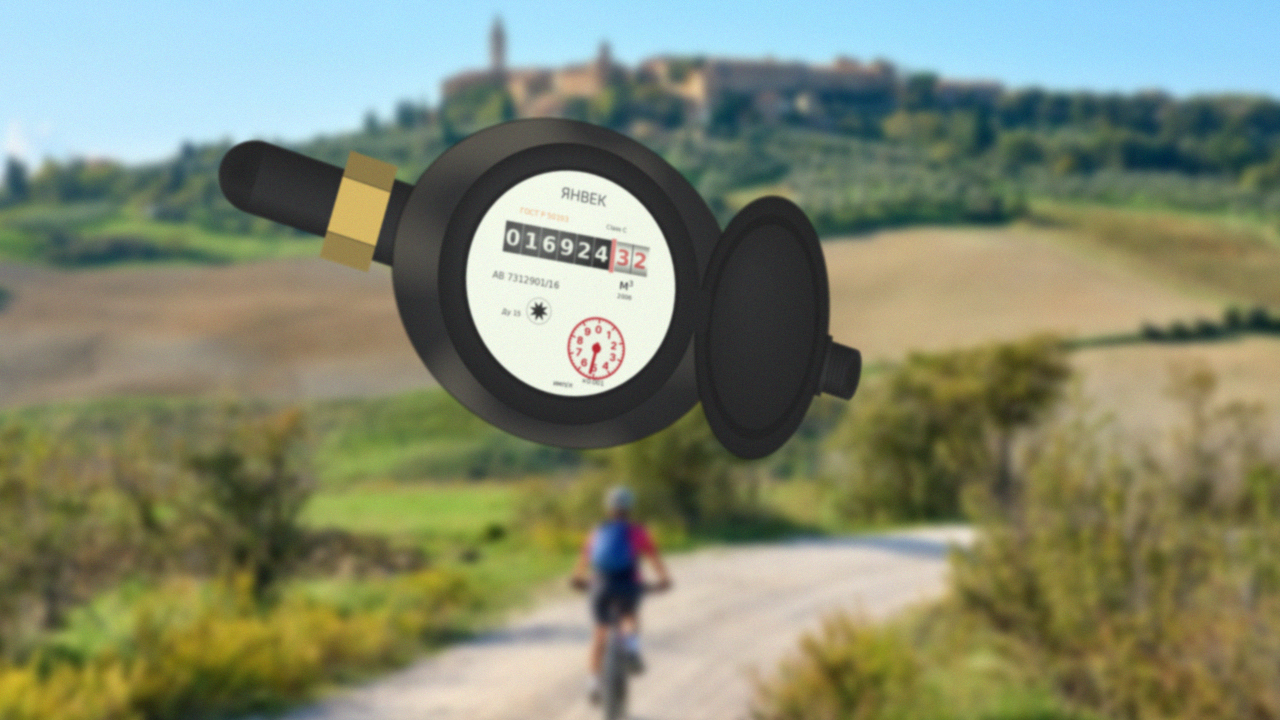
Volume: 16924.325 m³
